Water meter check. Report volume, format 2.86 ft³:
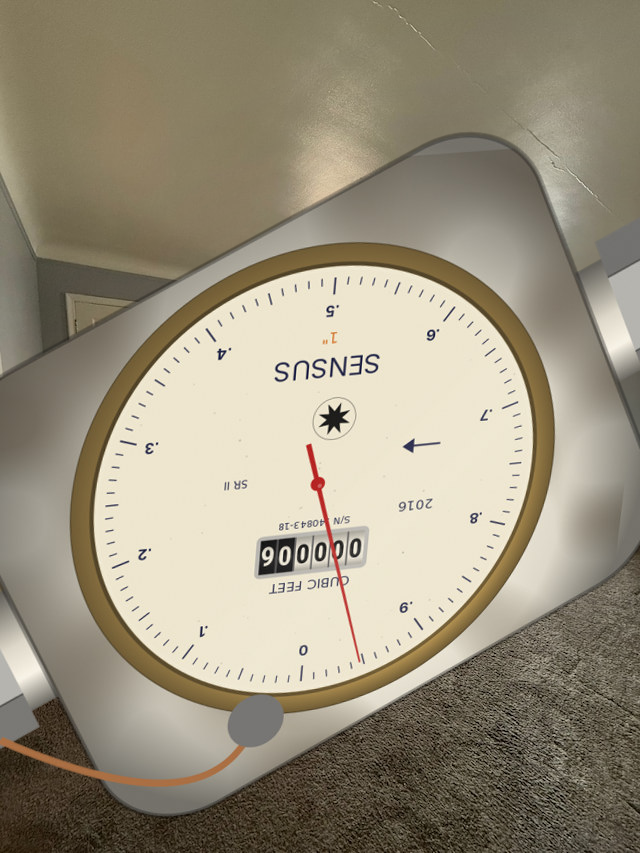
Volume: 5.95 ft³
